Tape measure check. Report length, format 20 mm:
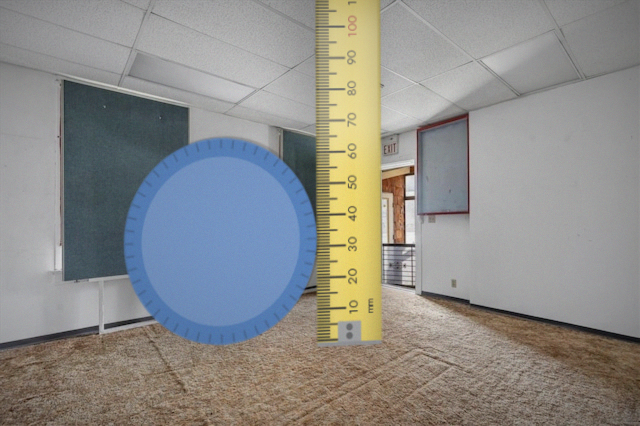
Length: 65 mm
